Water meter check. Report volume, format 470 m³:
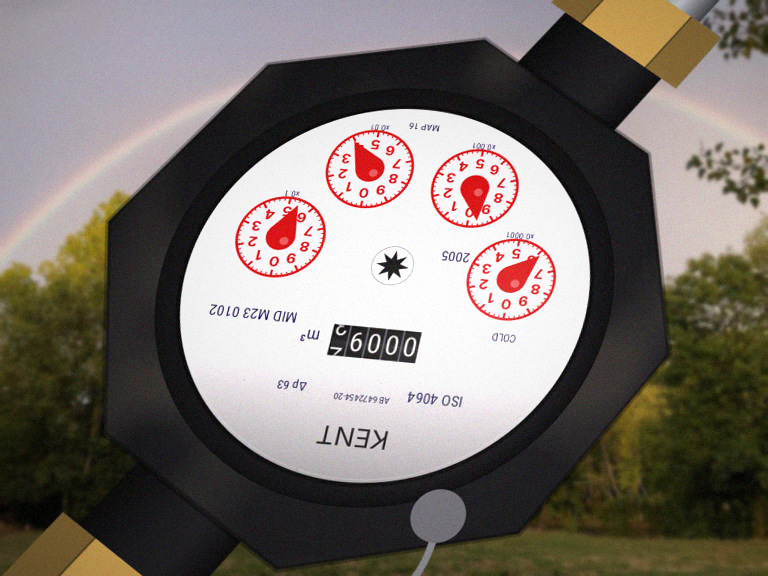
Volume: 92.5396 m³
